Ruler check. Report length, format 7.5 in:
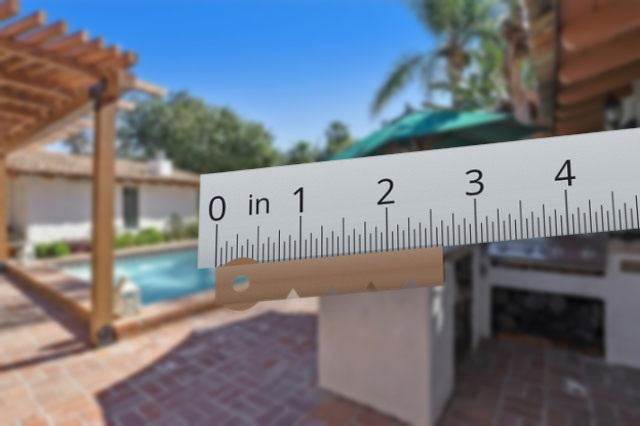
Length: 2.625 in
